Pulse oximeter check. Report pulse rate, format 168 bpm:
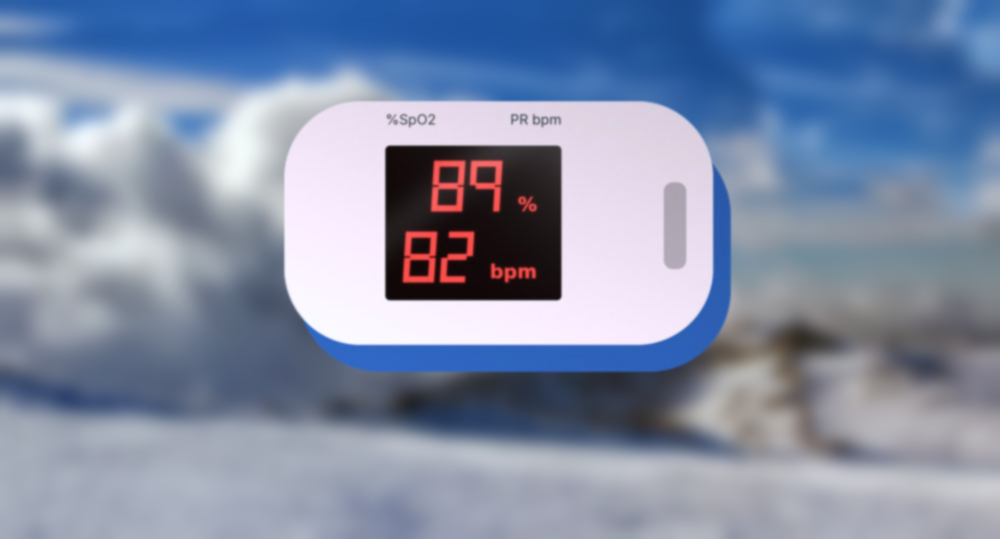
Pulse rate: 82 bpm
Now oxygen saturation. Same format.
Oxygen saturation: 89 %
